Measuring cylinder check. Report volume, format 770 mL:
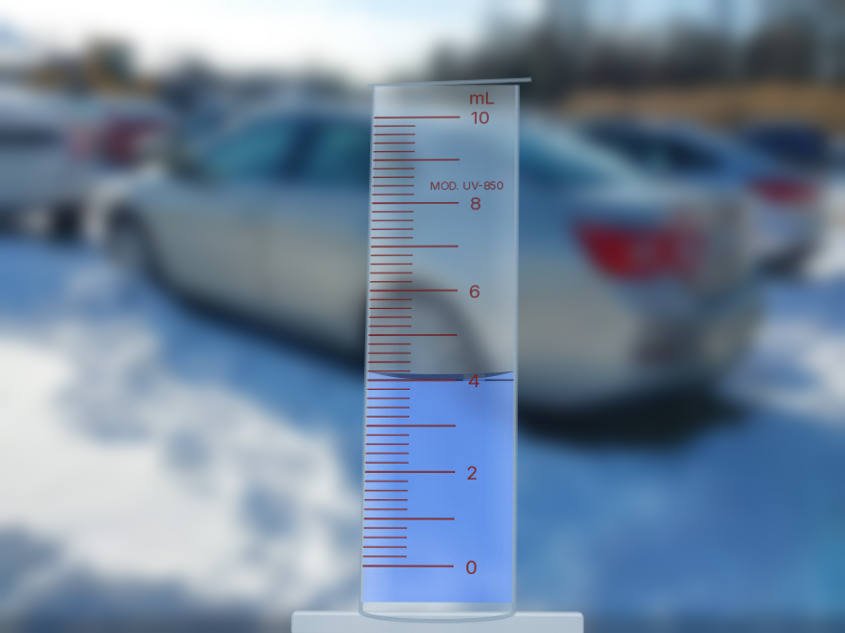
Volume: 4 mL
